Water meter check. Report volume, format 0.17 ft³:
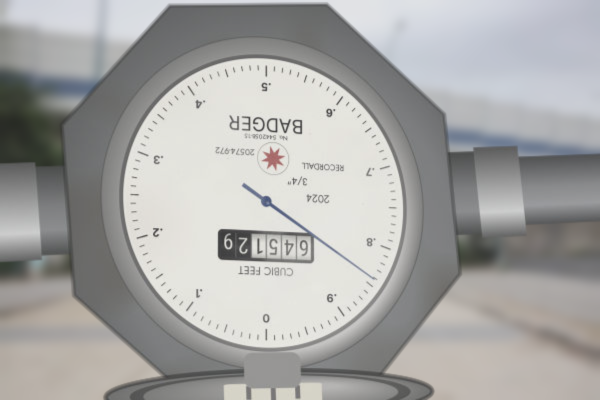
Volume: 645128.84 ft³
